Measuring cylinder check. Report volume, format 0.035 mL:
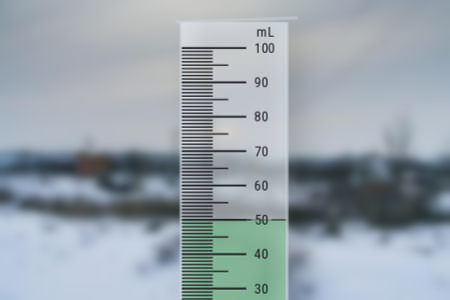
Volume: 50 mL
